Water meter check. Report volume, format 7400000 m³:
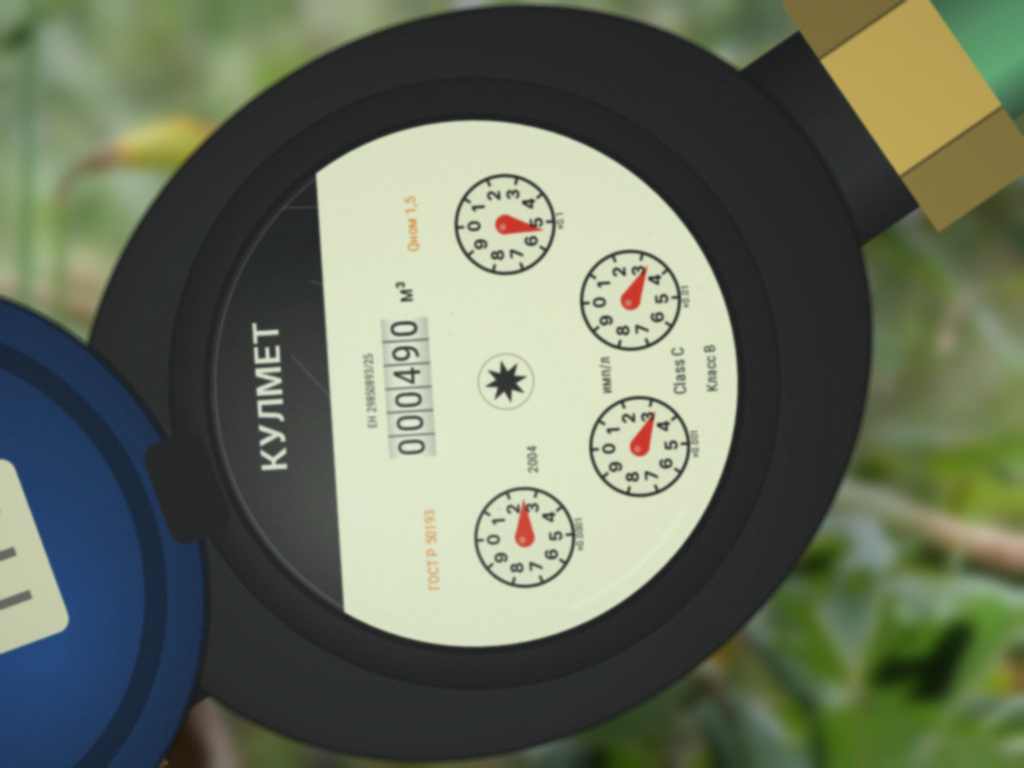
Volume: 490.5332 m³
